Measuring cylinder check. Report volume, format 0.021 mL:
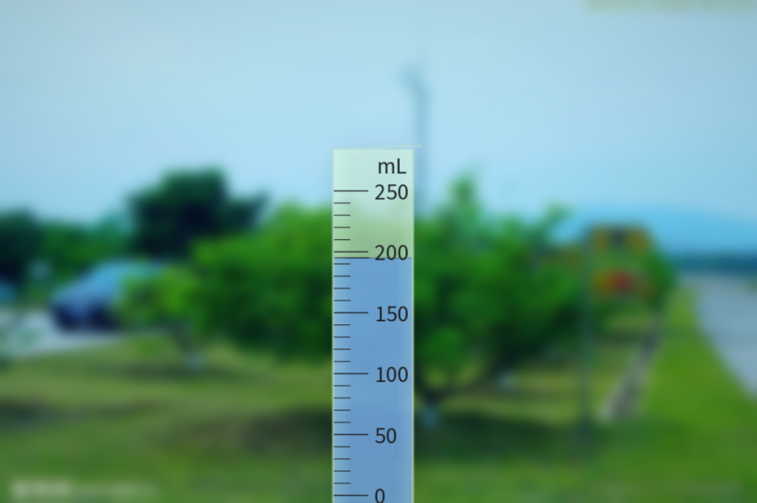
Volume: 195 mL
